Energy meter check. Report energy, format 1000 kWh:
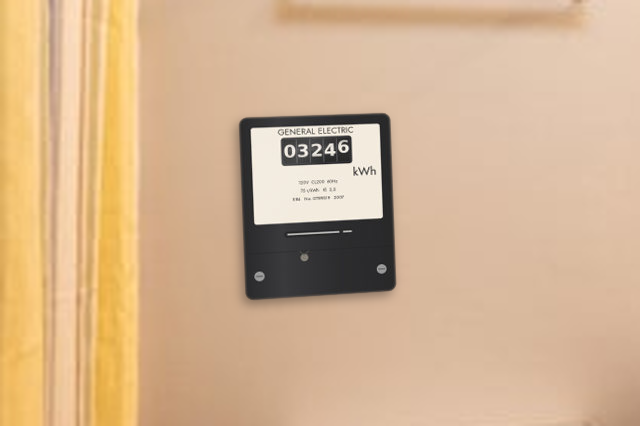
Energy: 3246 kWh
